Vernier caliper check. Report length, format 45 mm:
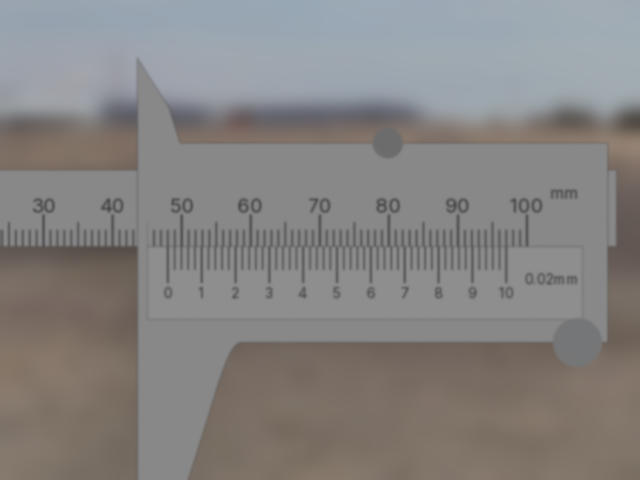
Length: 48.0 mm
